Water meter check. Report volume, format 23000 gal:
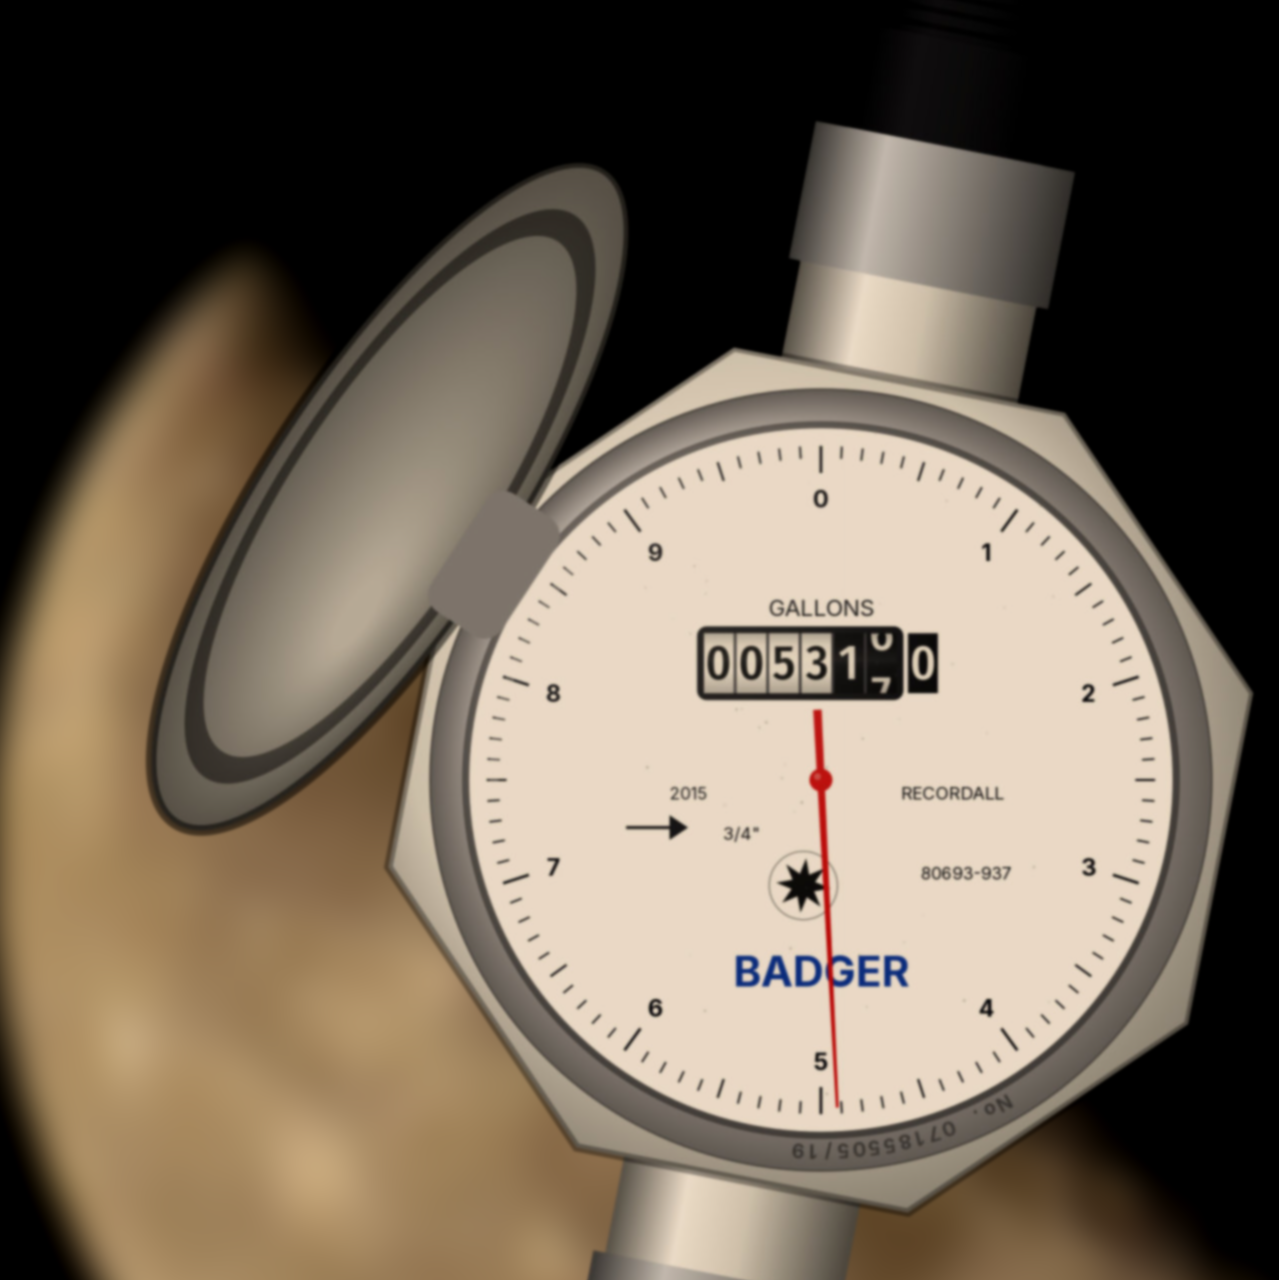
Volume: 53164.9 gal
